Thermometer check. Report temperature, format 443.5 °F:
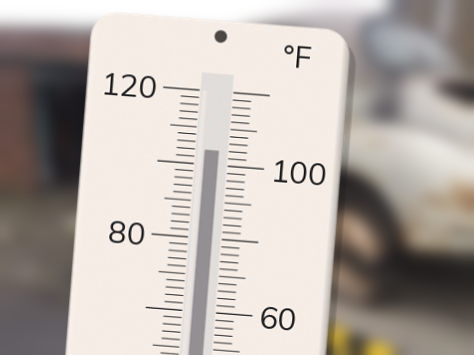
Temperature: 104 °F
